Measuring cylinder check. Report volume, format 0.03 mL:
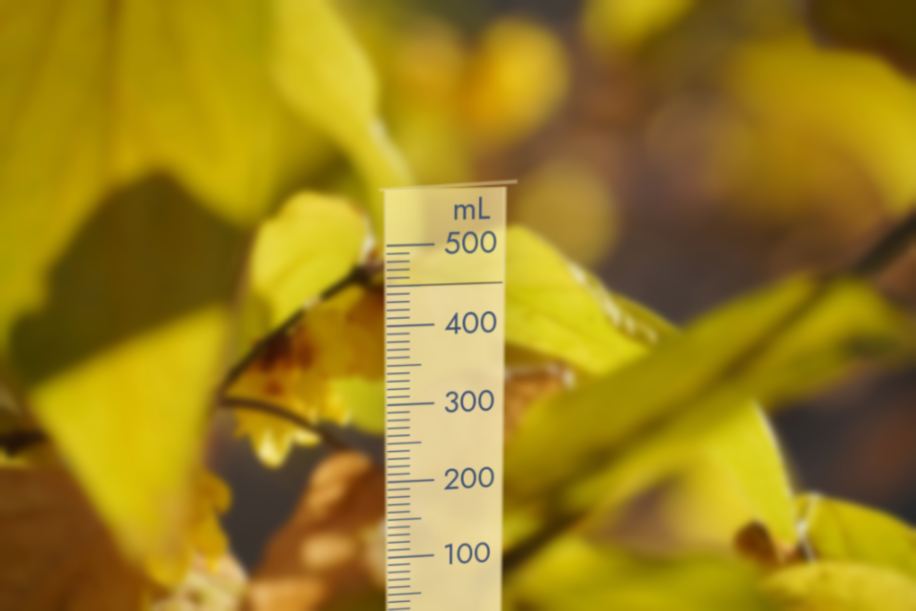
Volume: 450 mL
